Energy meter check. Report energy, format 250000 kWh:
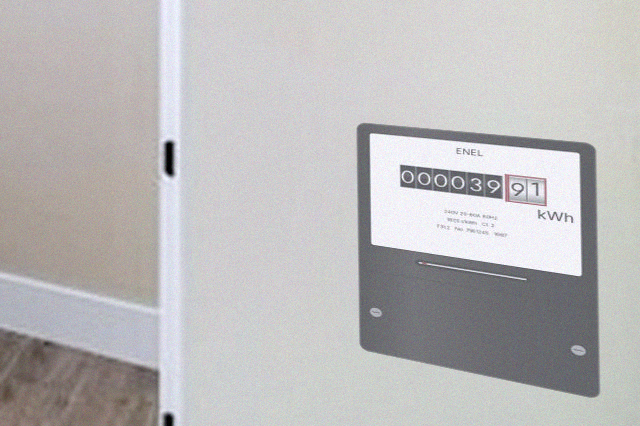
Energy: 39.91 kWh
